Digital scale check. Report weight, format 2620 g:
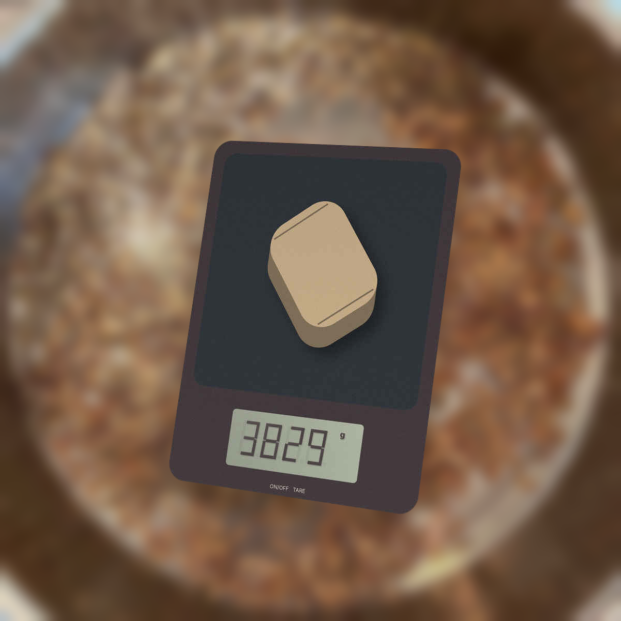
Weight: 3829 g
